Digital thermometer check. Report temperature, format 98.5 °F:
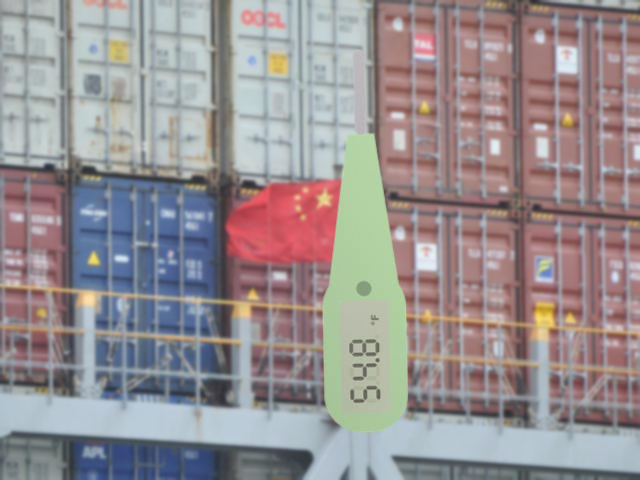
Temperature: 54.8 °F
